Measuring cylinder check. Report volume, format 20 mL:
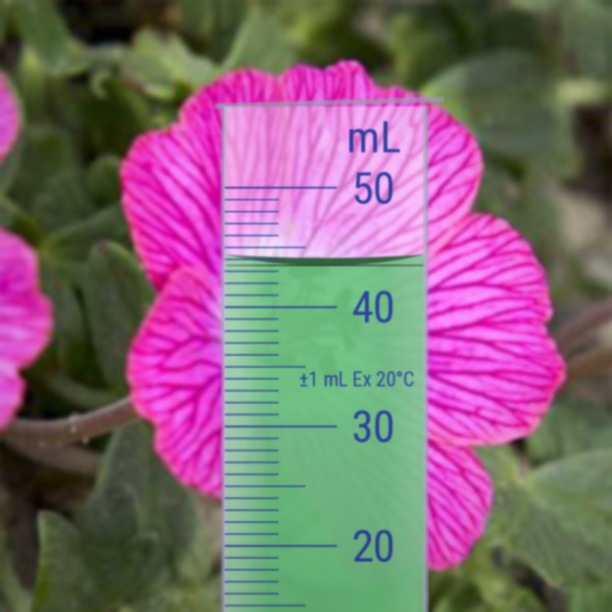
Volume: 43.5 mL
